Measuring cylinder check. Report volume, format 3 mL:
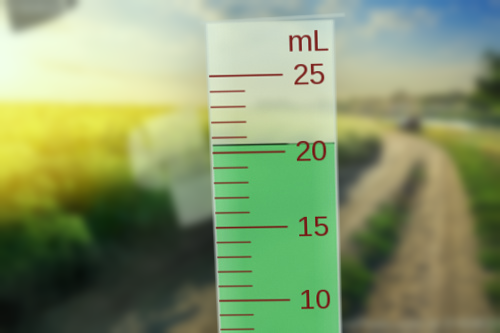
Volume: 20.5 mL
